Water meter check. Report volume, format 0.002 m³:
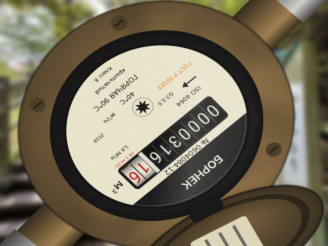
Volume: 316.16 m³
